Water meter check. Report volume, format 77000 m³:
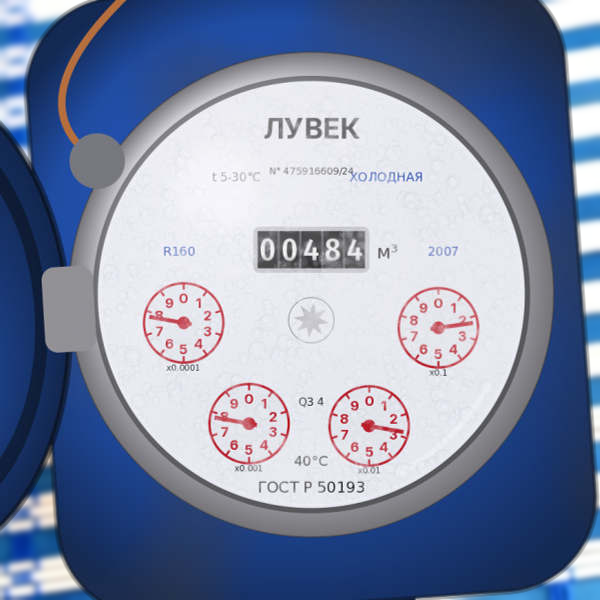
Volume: 484.2277 m³
